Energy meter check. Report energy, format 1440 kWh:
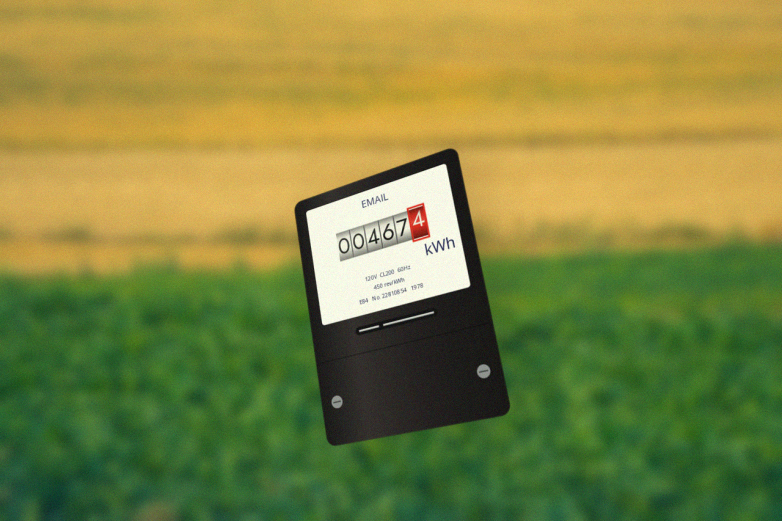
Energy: 467.4 kWh
